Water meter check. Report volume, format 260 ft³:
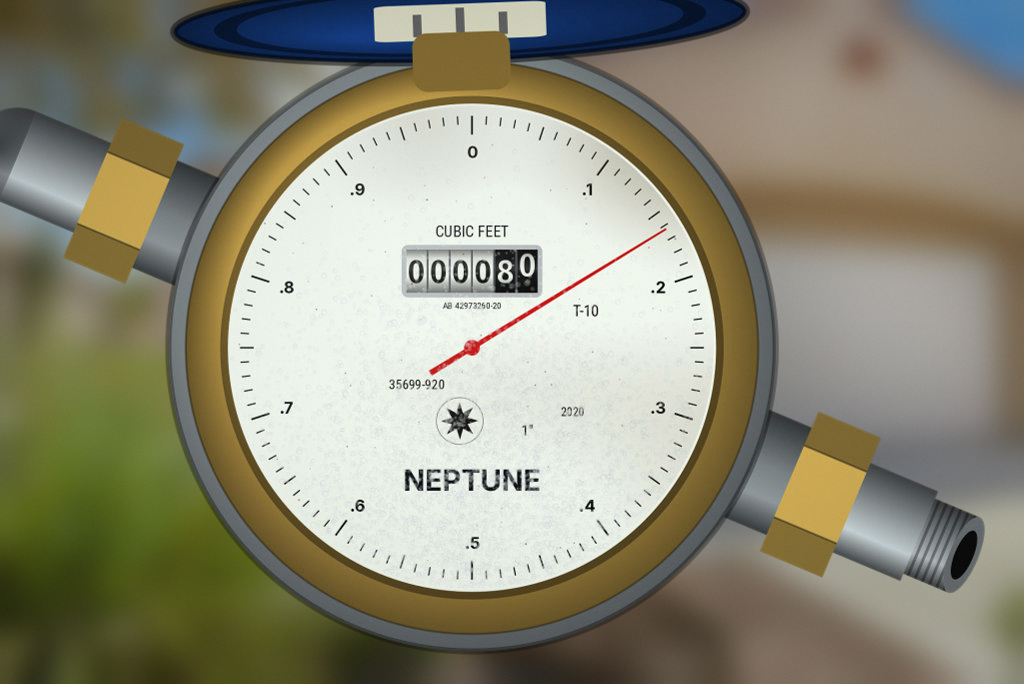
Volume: 80.16 ft³
